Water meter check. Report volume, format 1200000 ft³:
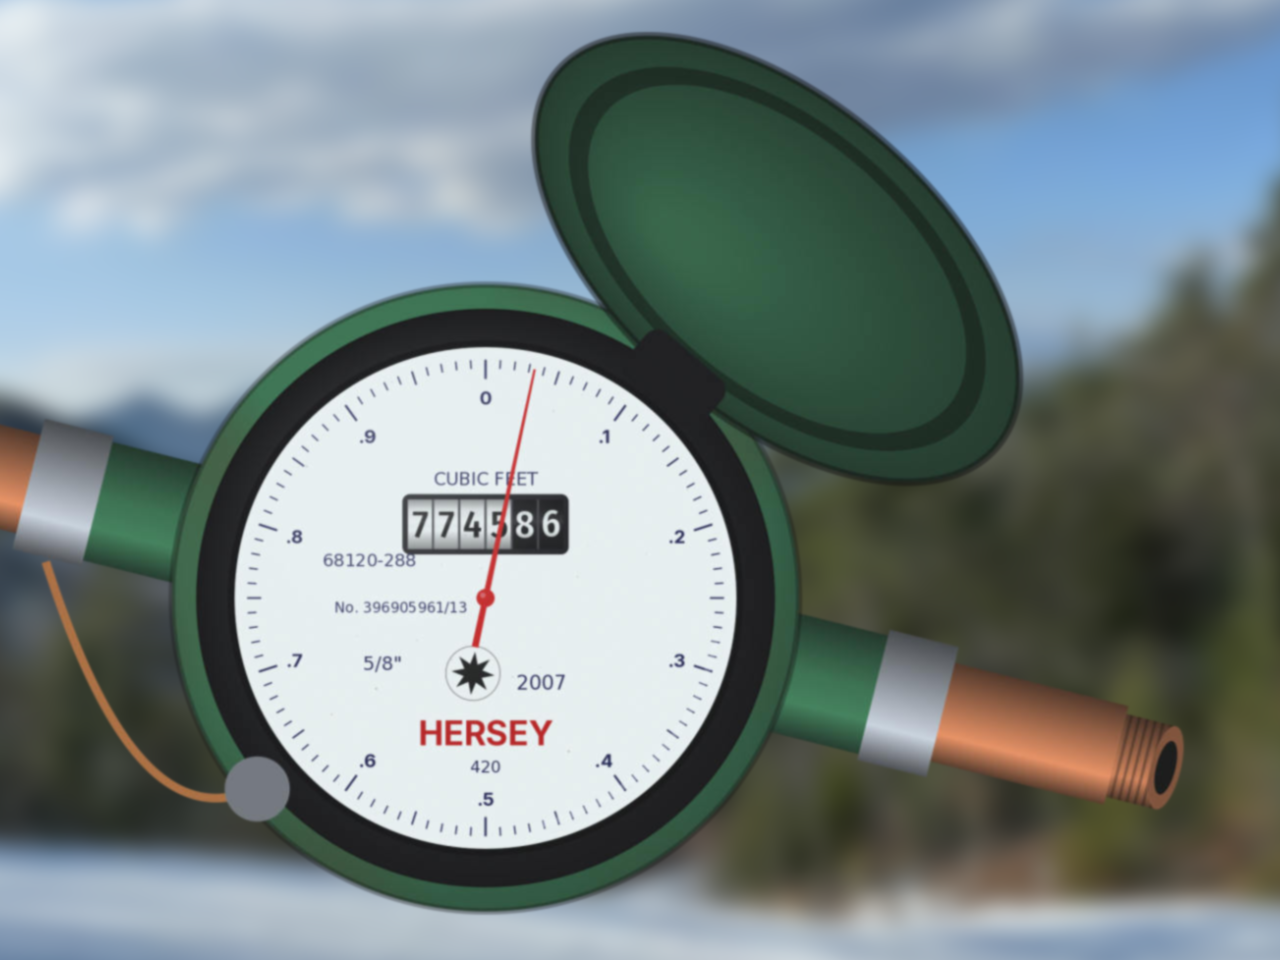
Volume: 774586.03 ft³
